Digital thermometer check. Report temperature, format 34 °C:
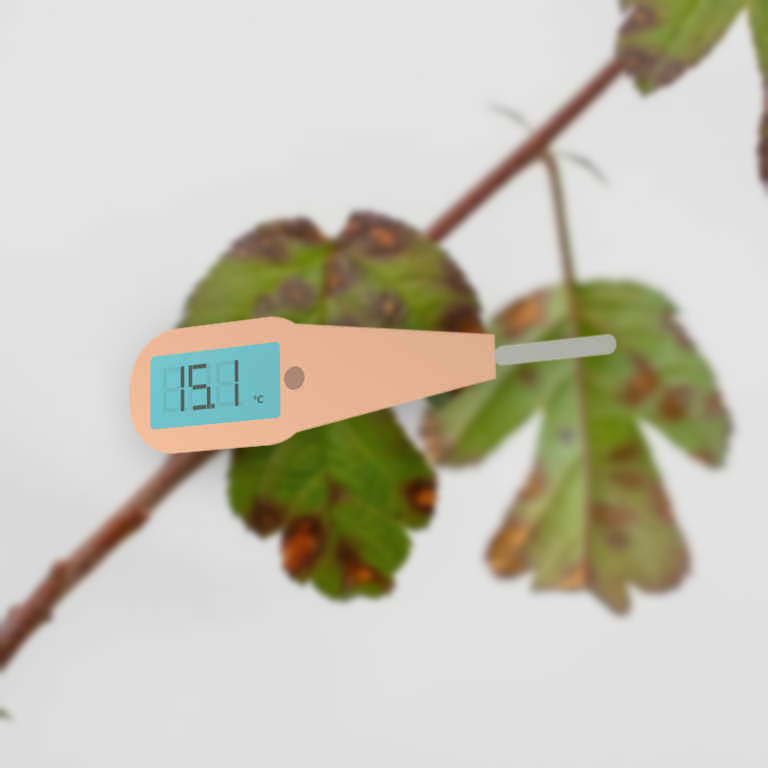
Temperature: 15.1 °C
